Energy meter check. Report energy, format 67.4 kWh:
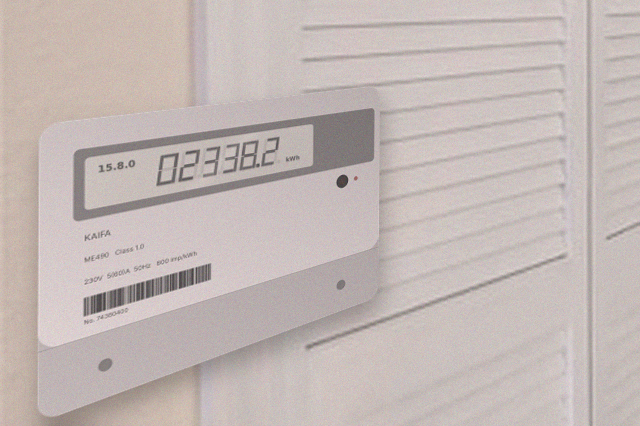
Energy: 2338.2 kWh
